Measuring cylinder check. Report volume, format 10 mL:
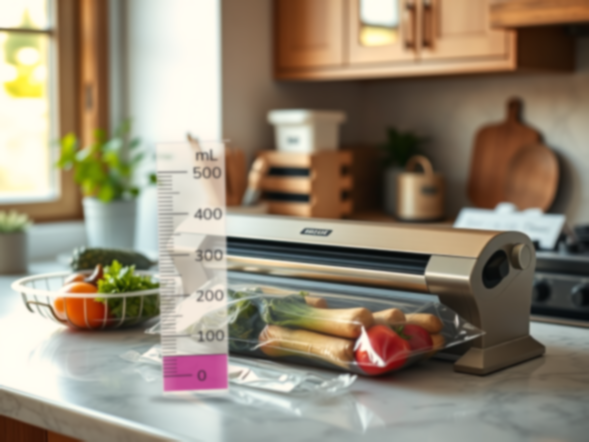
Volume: 50 mL
